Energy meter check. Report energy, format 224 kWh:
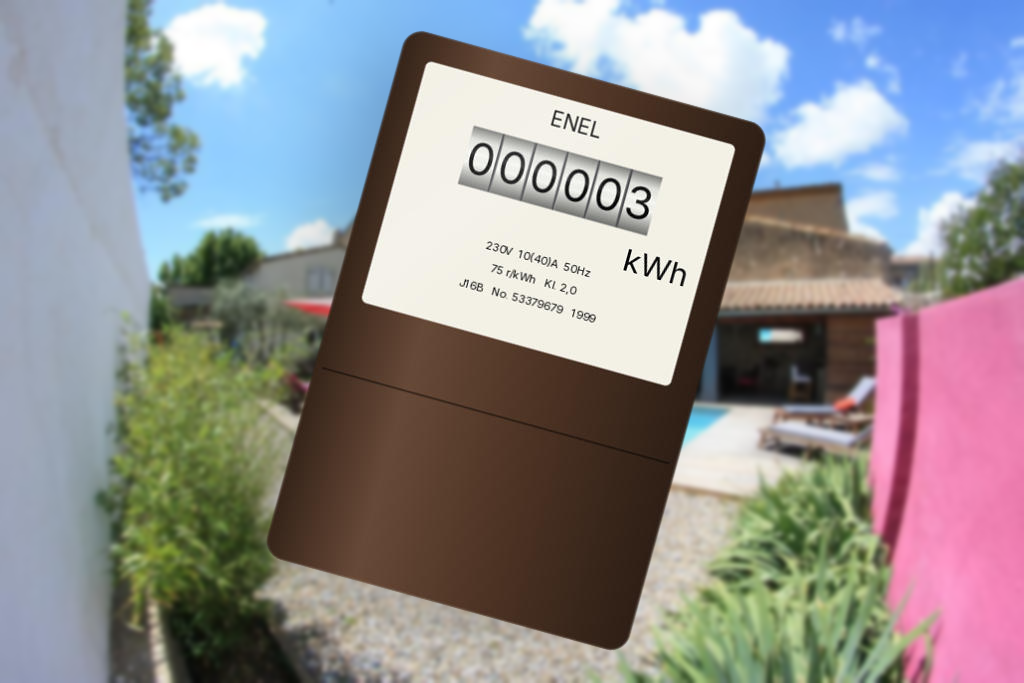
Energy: 3 kWh
